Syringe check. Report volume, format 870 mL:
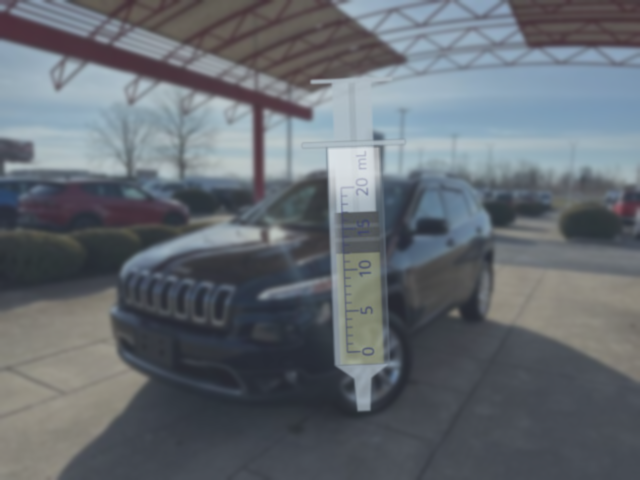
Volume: 12 mL
